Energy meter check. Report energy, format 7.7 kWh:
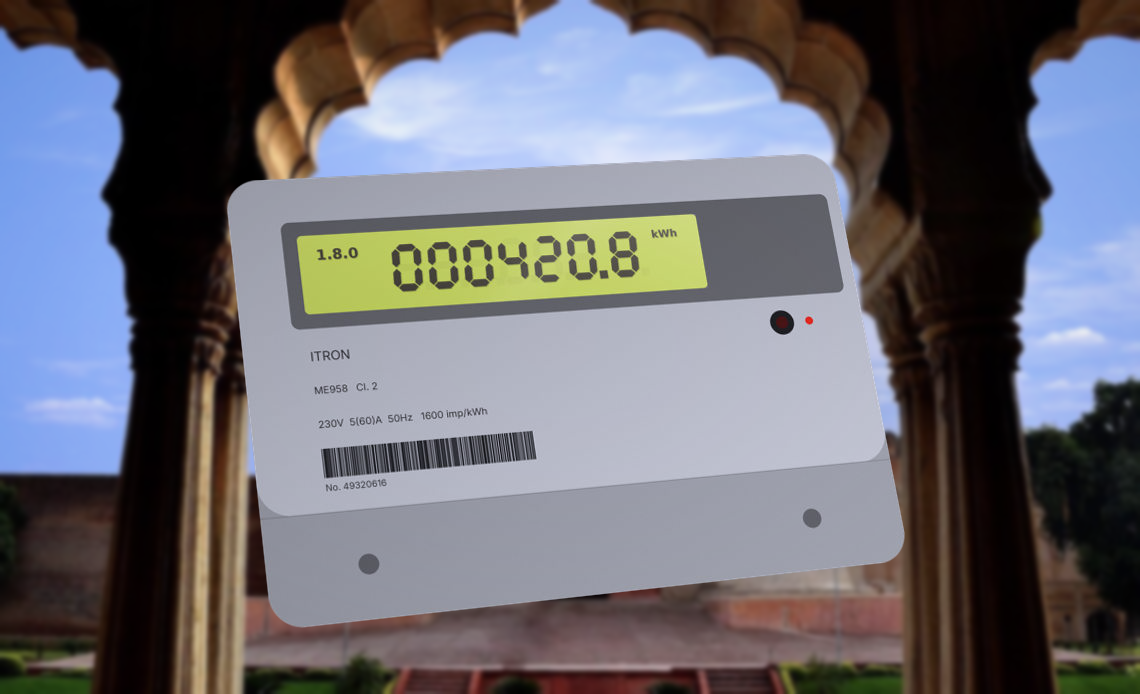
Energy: 420.8 kWh
